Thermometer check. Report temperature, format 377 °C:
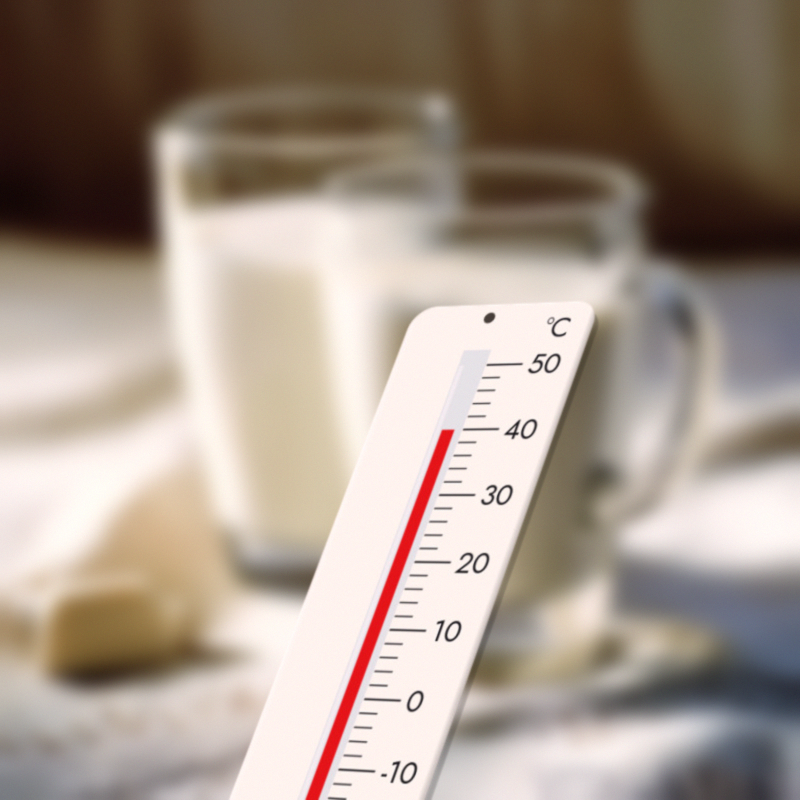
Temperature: 40 °C
